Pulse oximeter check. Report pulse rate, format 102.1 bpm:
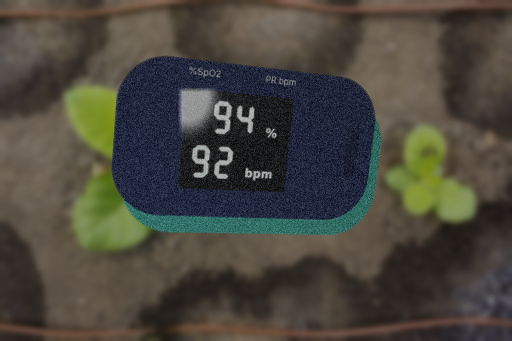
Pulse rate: 92 bpm
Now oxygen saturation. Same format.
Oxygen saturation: 94 %
